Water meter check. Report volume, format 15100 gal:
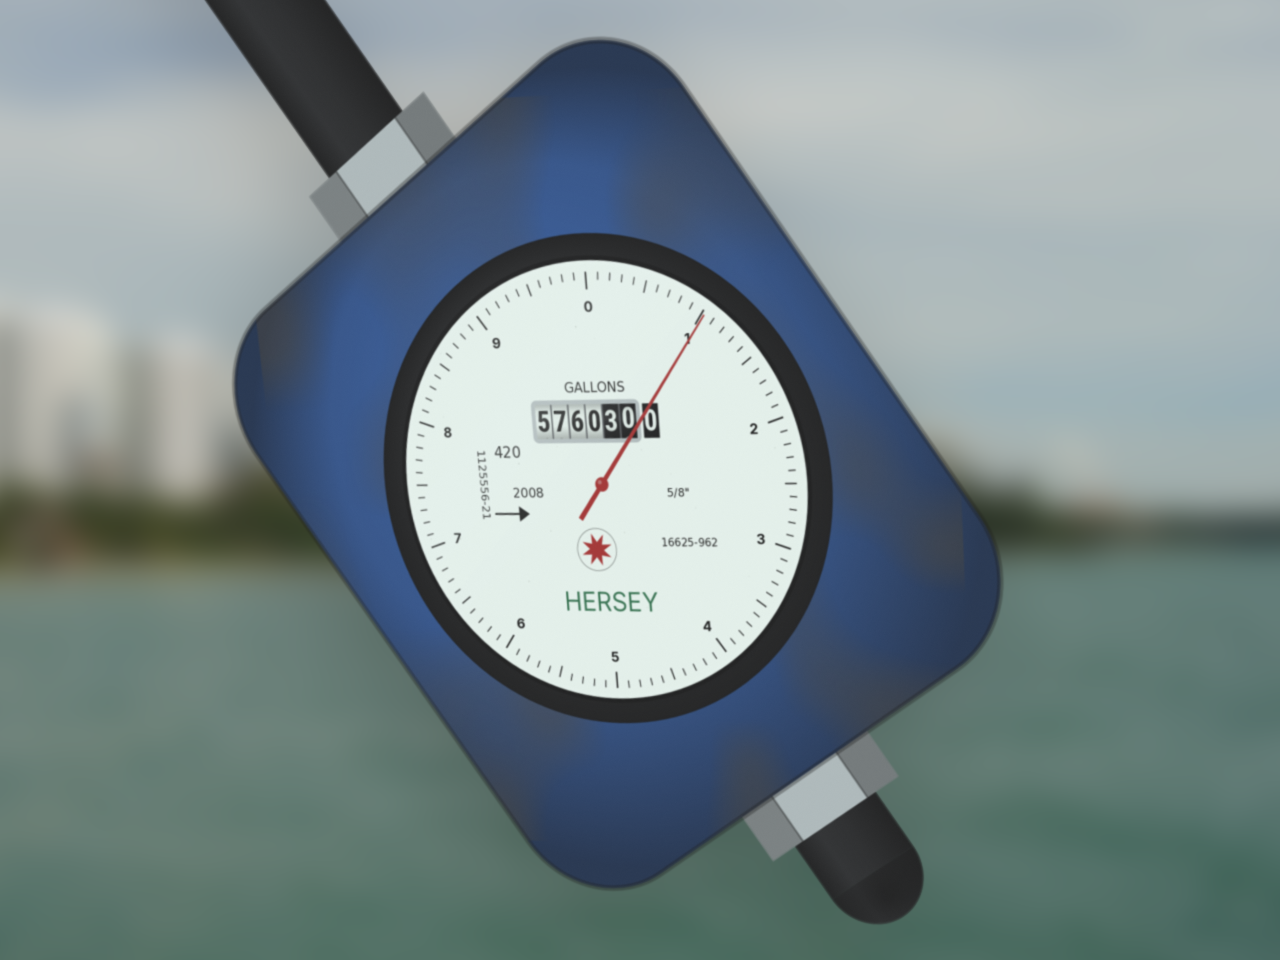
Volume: 5760301.0 gal
